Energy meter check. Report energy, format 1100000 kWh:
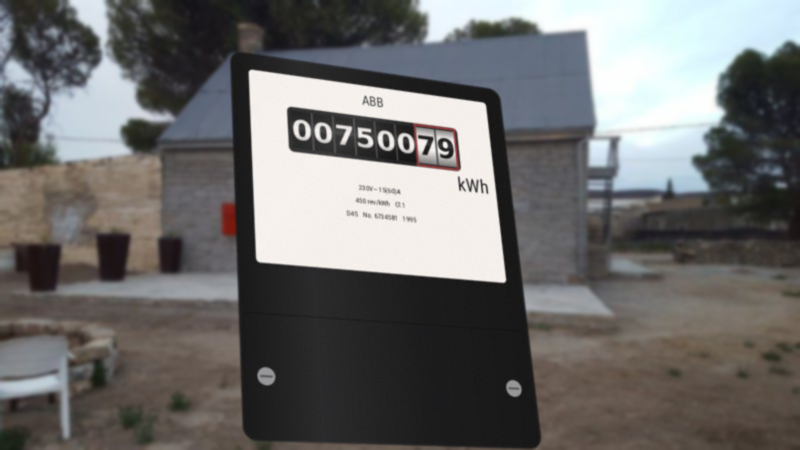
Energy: 7500.79 kWh
